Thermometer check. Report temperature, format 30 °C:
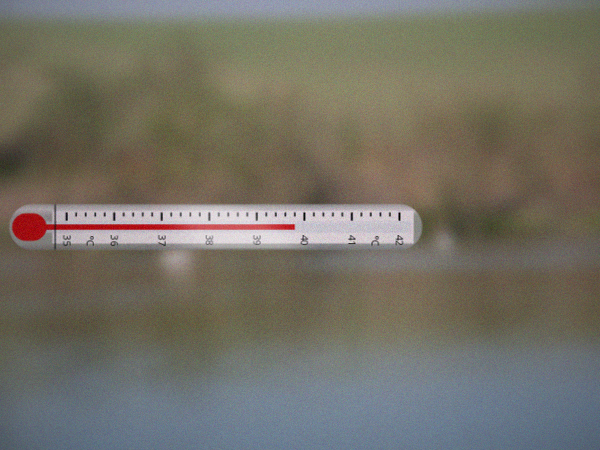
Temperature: 39.8 °C
